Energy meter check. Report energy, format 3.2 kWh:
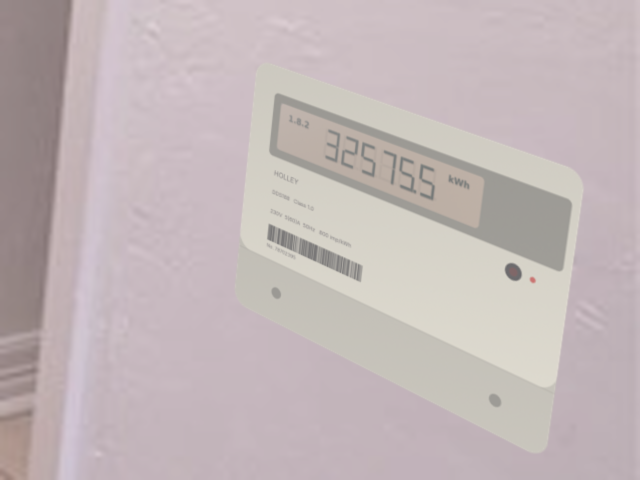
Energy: 32575.5 kWh
